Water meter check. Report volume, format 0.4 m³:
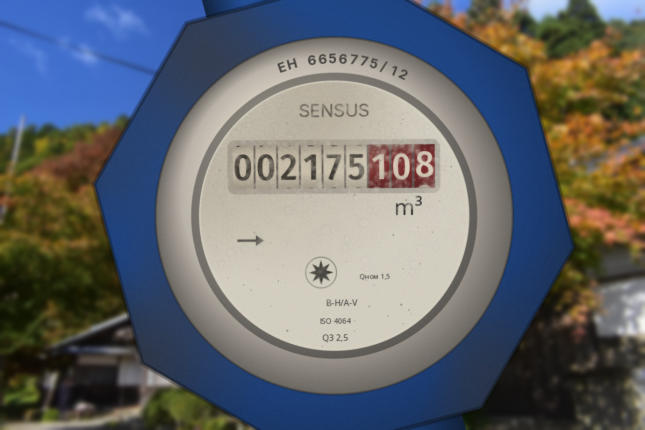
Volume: 2175.108 m³
